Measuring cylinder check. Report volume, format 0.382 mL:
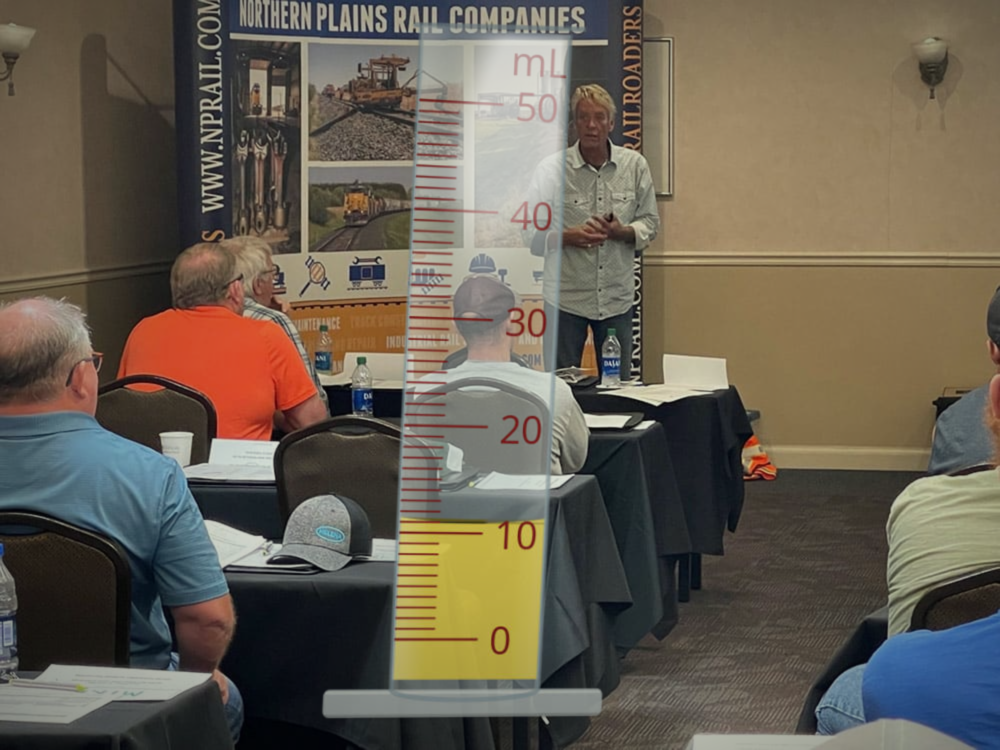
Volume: 11 mL
